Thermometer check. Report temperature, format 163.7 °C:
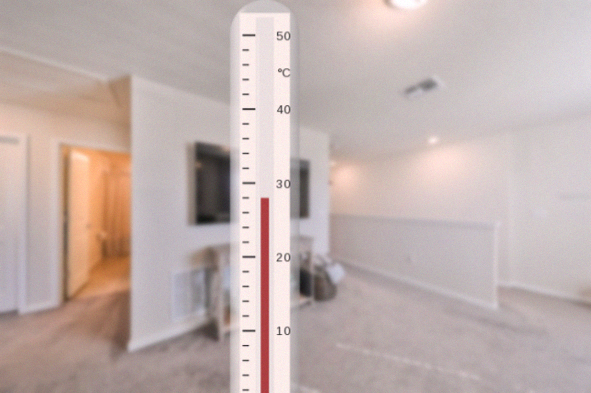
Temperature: 28 °C
